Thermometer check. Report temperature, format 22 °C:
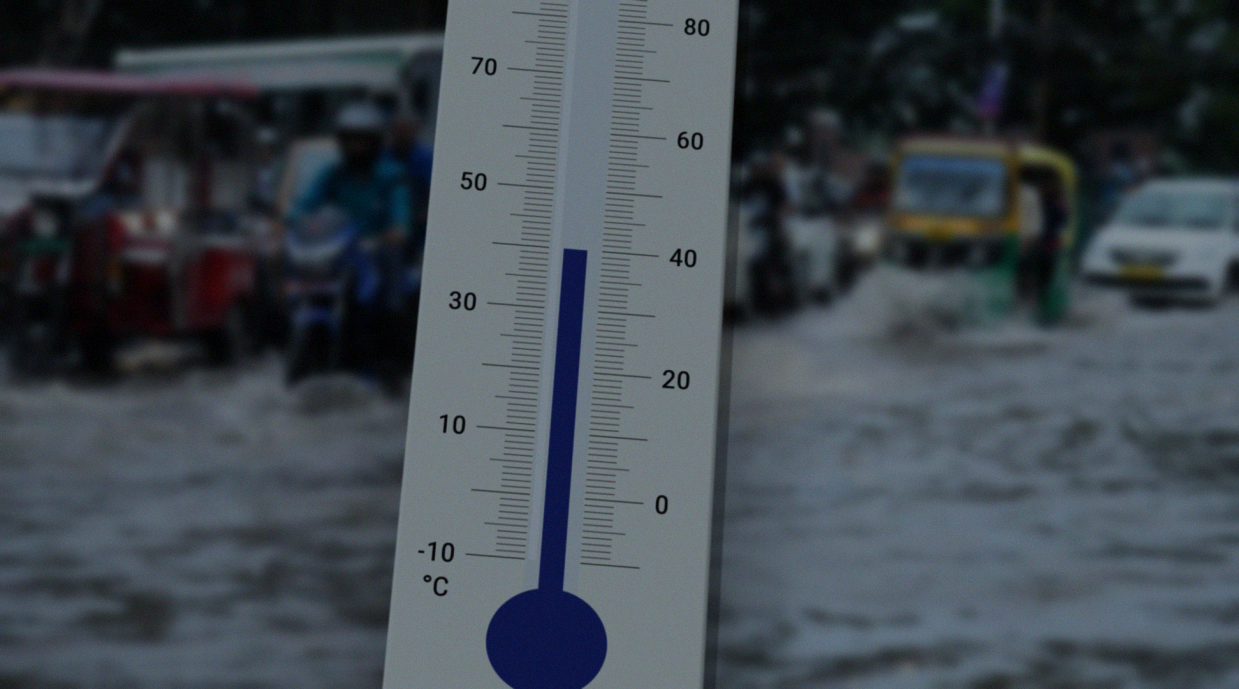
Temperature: 40 °C
